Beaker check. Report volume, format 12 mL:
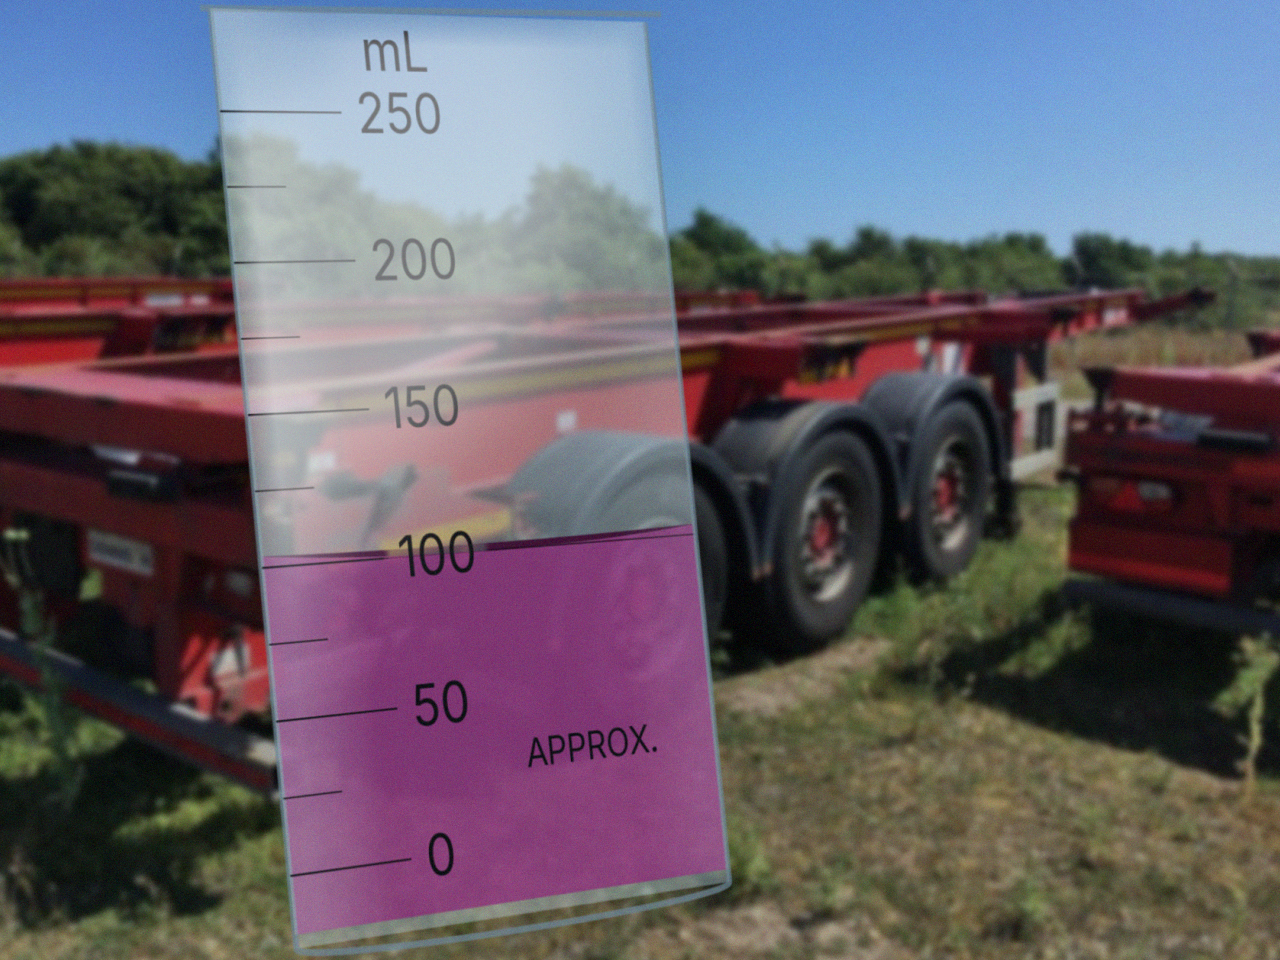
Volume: 100 mL
